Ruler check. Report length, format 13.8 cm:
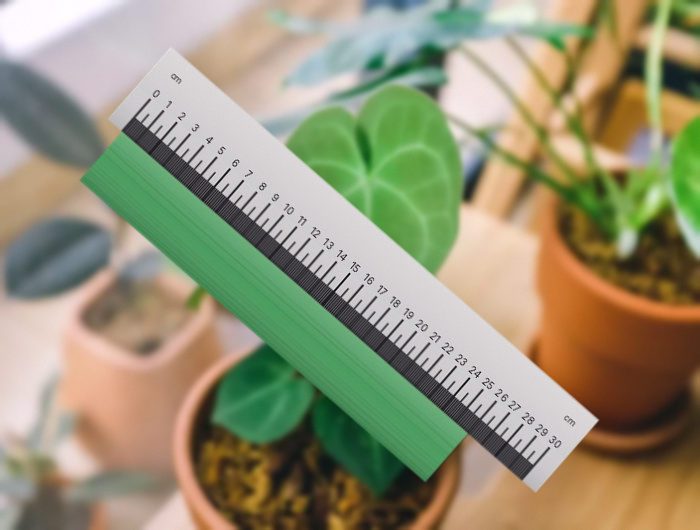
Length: 26 cm
